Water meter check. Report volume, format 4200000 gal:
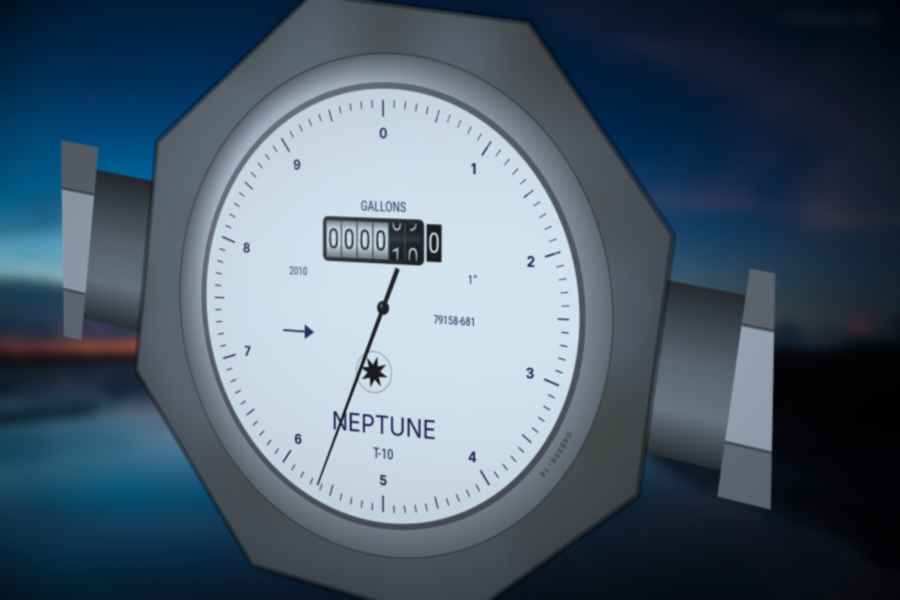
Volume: 95.6 gal
